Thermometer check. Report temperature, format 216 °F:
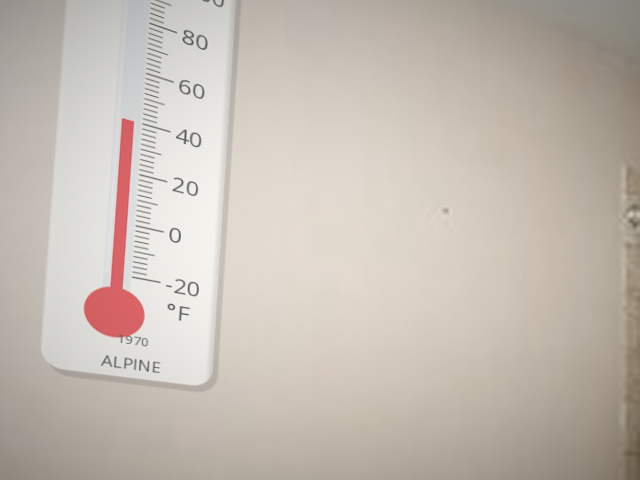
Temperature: 40 °F
